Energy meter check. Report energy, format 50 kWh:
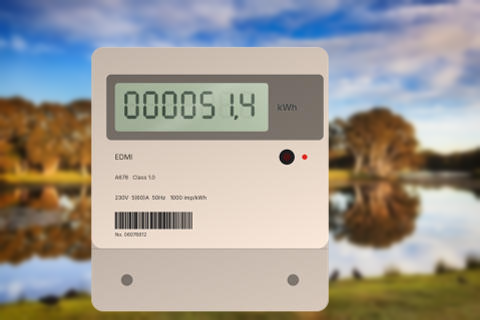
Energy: 51.4 kWh
